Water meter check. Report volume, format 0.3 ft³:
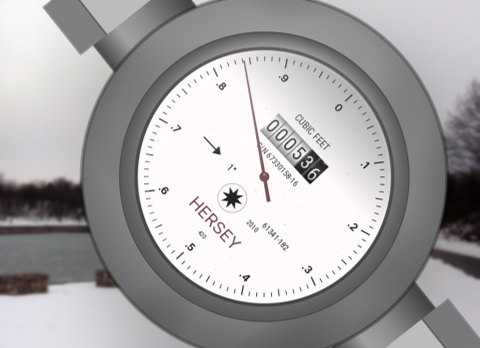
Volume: 535.84 ft³
